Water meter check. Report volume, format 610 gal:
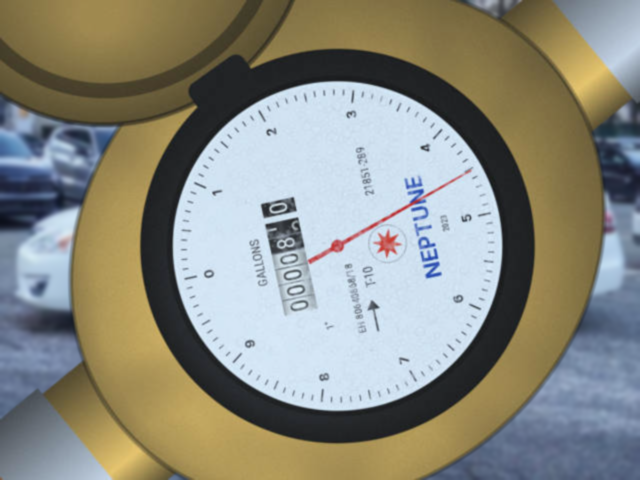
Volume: 814.5 gal
